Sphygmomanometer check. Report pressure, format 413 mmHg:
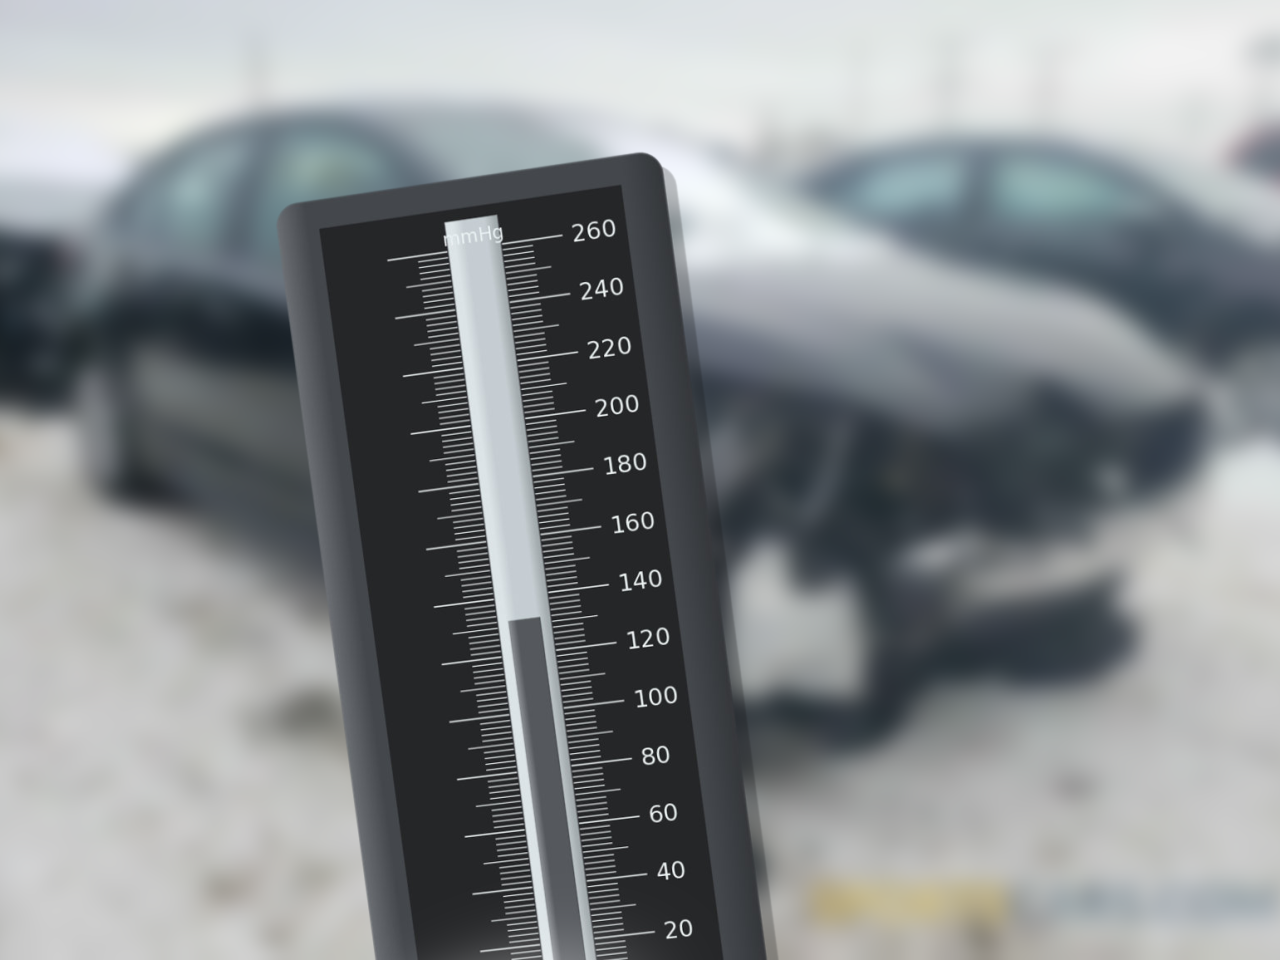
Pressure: 132 mmHg
